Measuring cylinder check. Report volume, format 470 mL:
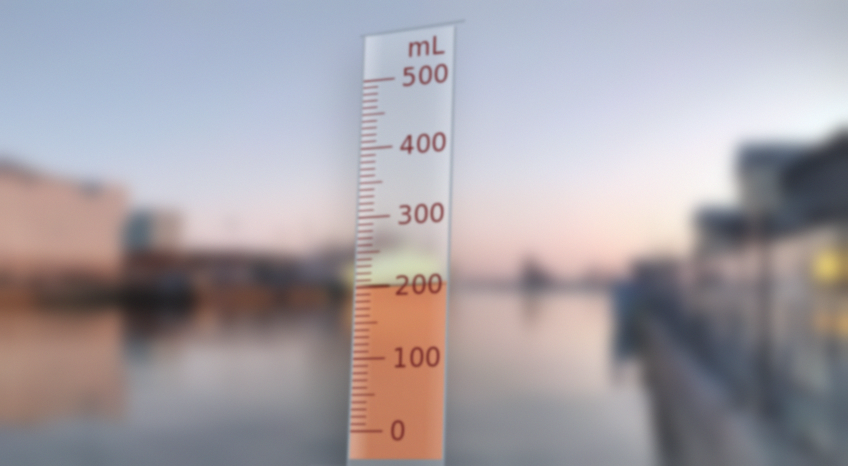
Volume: 200 mL
